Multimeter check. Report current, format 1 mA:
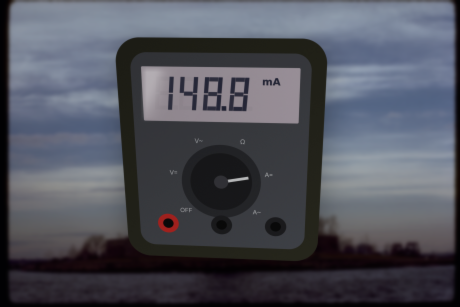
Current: 148.8 mA
